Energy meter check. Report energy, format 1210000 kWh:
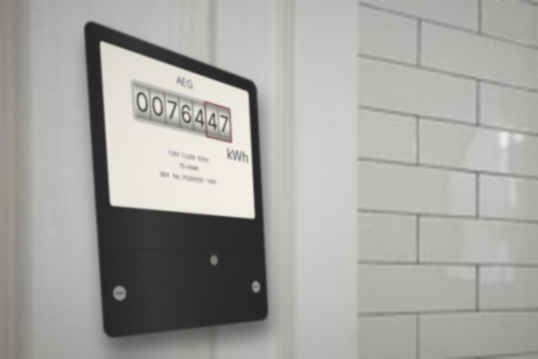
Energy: 764.47 kWh
